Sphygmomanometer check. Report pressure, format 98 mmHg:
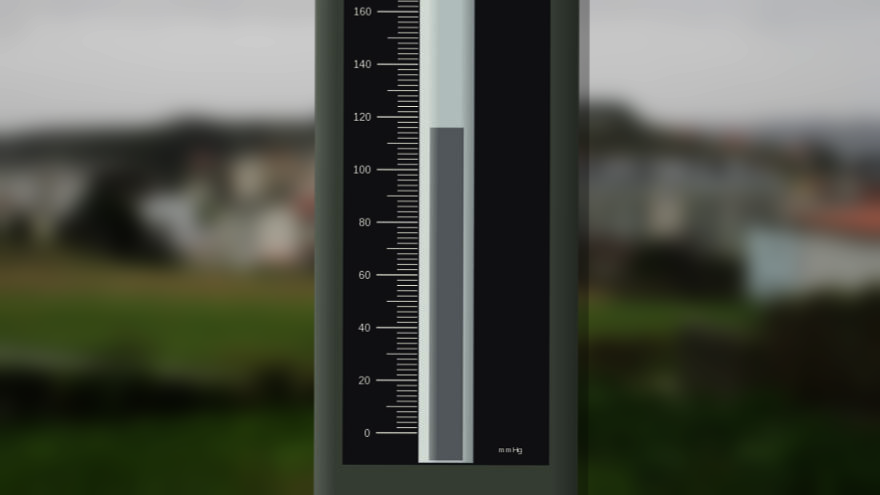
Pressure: 116 mmHg
